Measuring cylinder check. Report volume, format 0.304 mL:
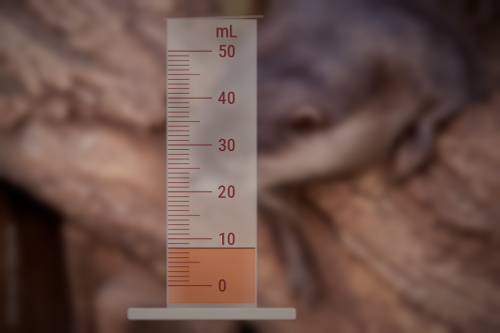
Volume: 8 mL
